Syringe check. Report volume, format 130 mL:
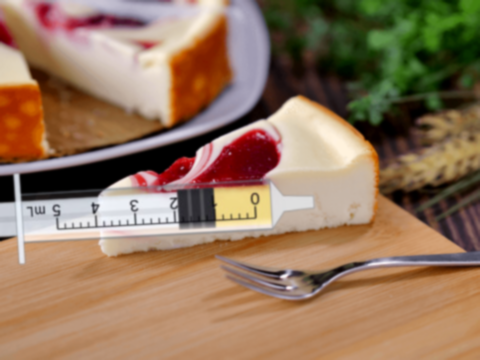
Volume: 1 mL
